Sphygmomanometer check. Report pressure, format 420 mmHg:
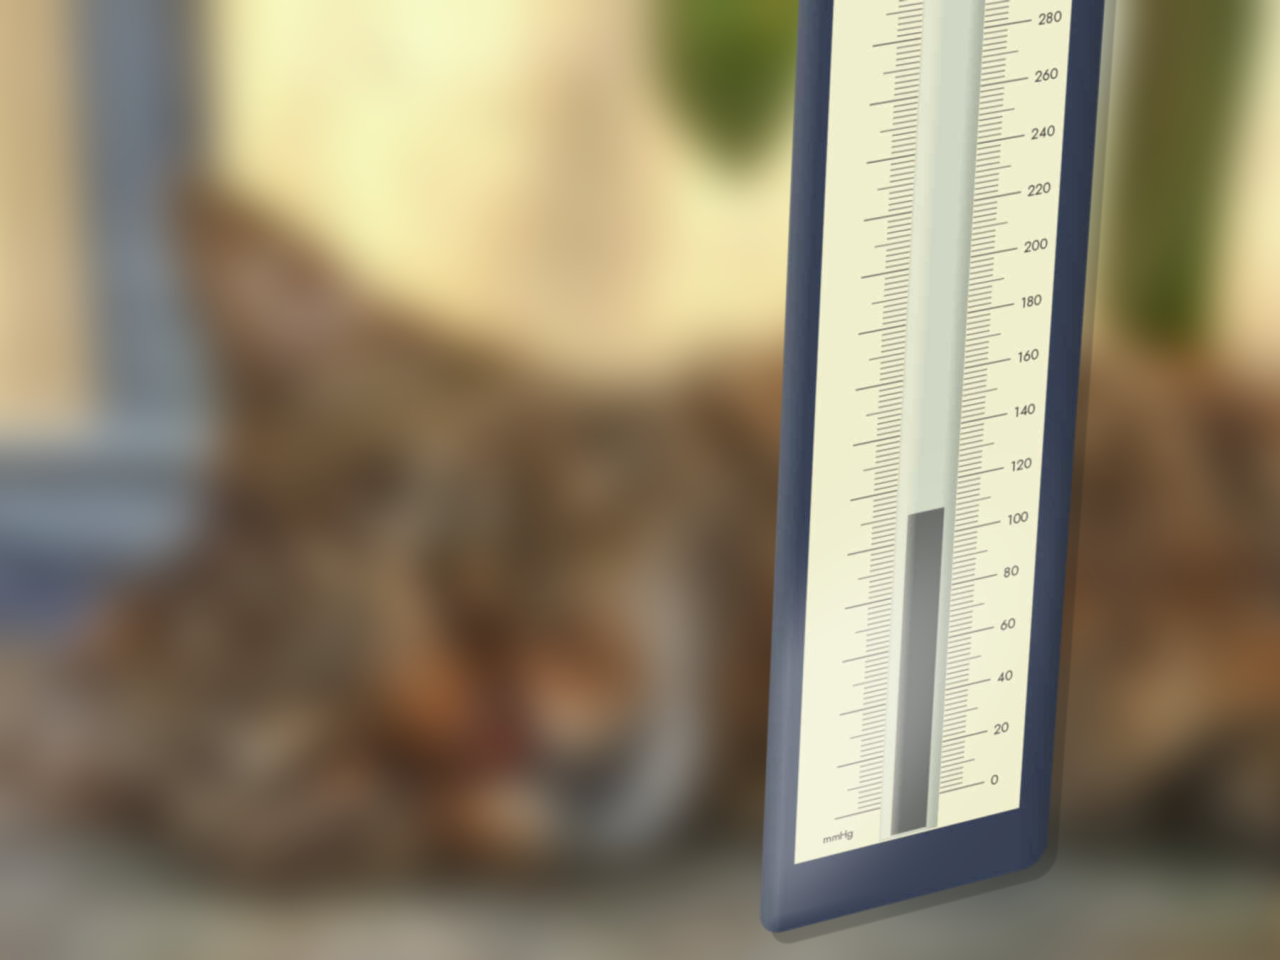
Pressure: 110 mmHg
